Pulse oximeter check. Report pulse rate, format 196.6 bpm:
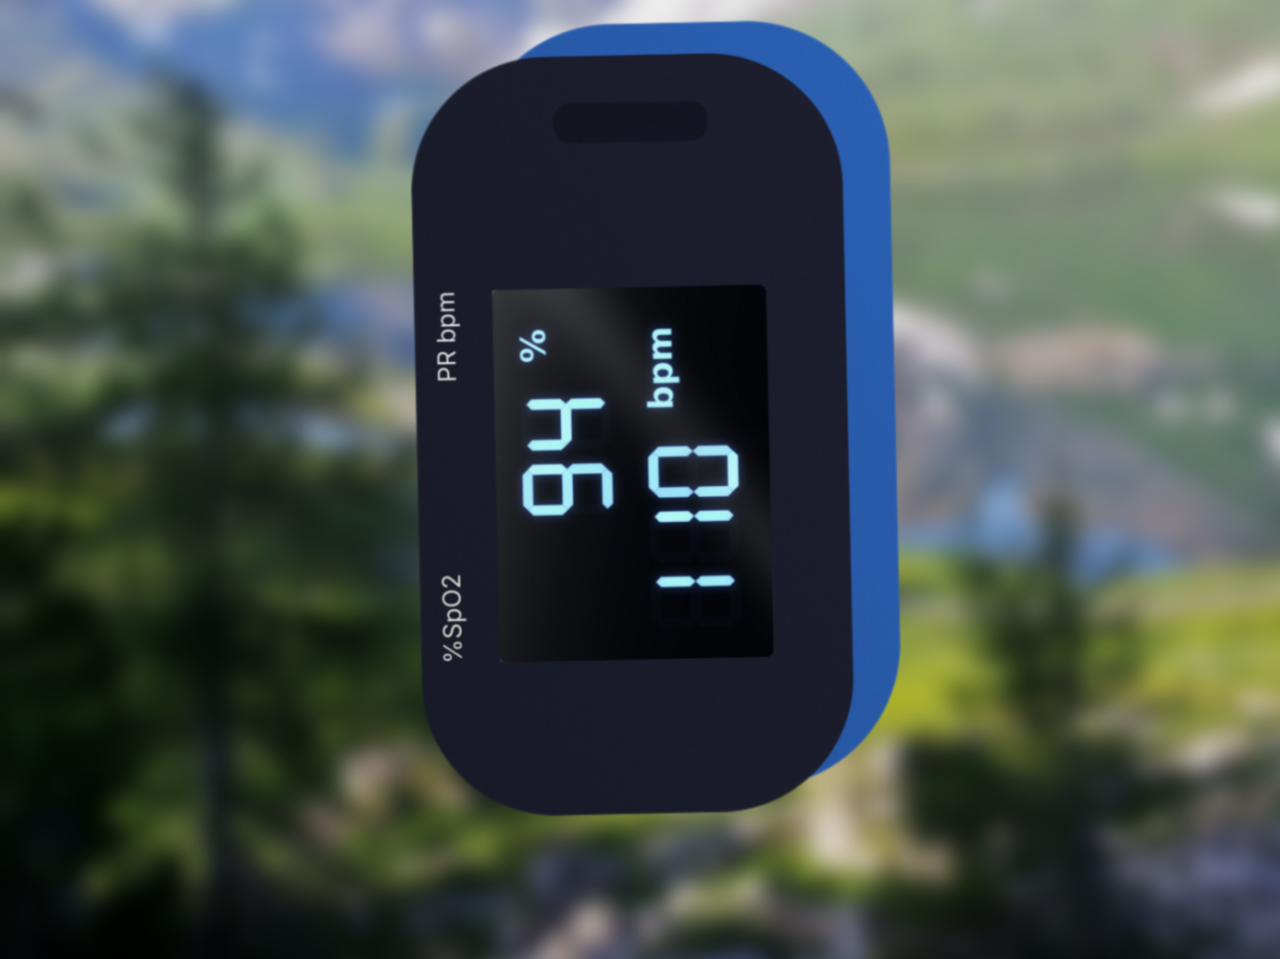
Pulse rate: 110 bpm
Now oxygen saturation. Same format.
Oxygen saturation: 94 %
